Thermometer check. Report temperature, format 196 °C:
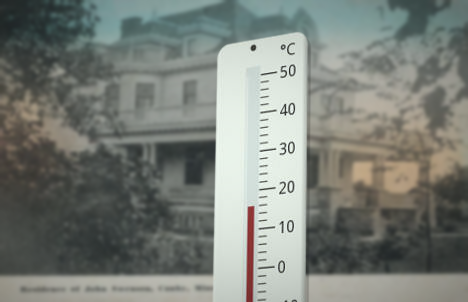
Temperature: 16 °C
